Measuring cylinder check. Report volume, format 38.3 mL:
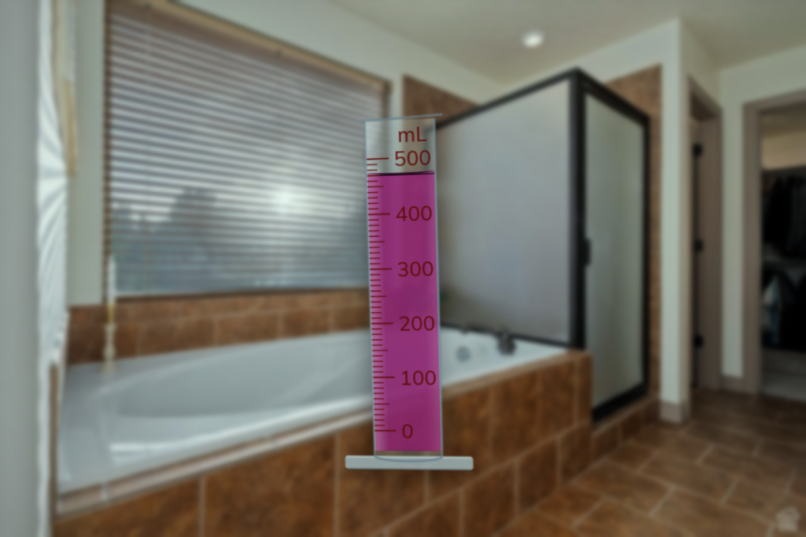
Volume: 470 mL
